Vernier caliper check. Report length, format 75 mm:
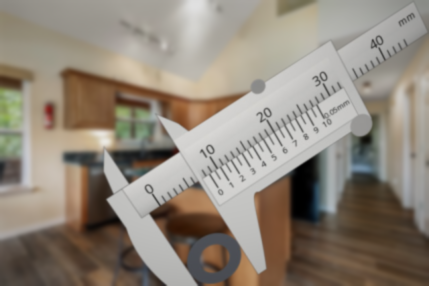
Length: 8.6 mm
